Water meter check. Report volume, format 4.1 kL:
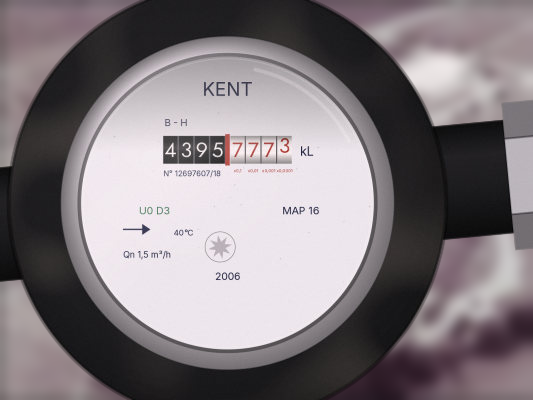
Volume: 4395.7773 kL
